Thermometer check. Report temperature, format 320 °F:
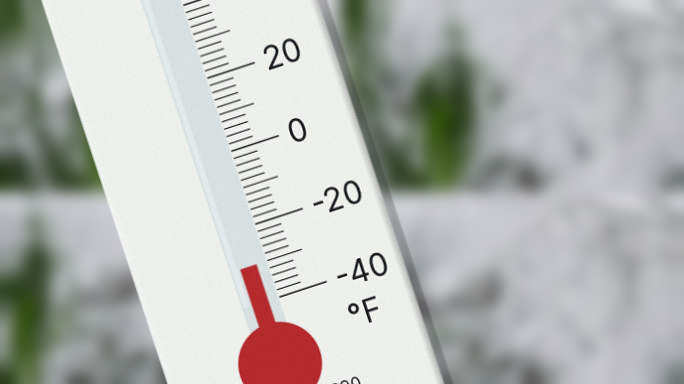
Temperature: -30 °F
